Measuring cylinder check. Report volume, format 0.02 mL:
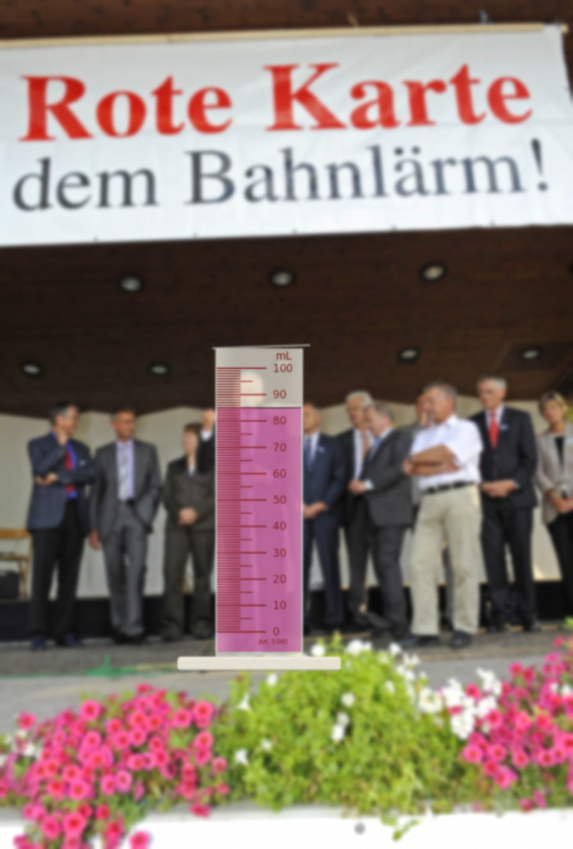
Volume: 85 mL
